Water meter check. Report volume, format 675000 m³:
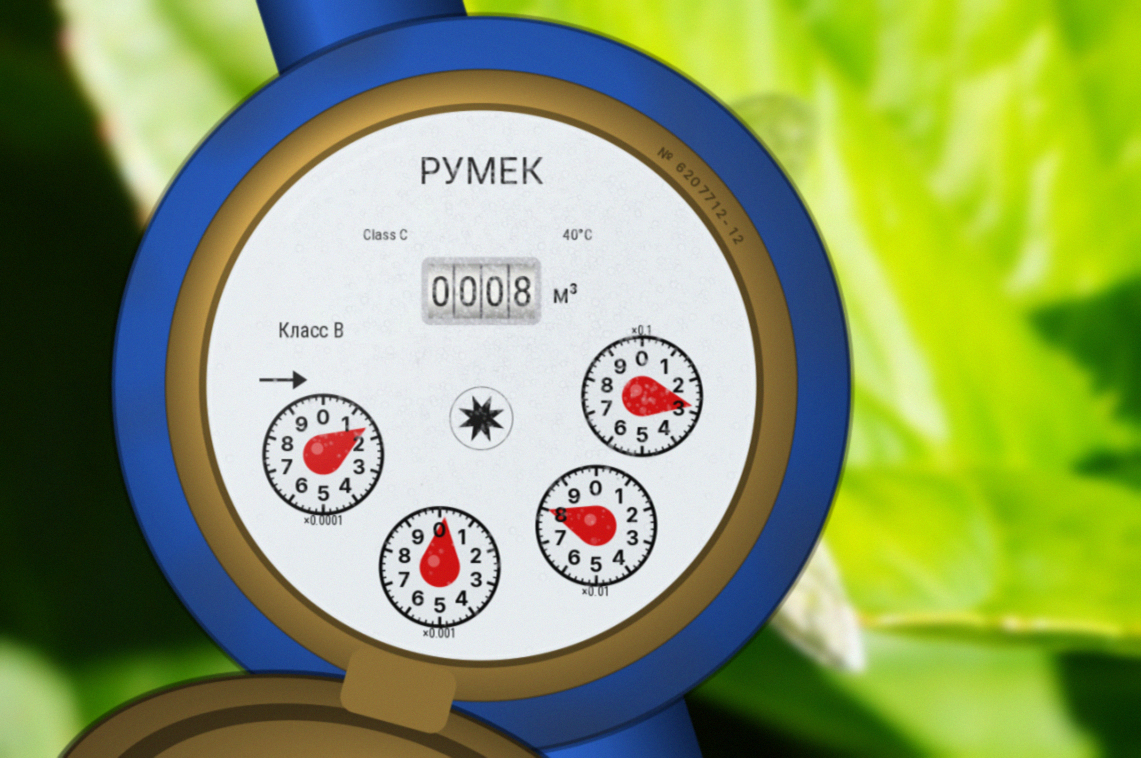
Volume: 8.2801 m³
